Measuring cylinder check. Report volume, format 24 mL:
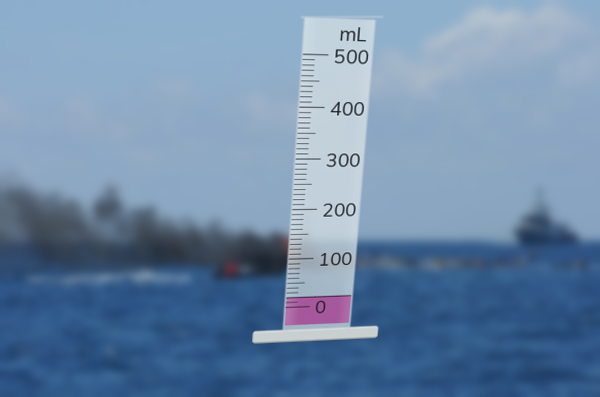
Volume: 20 mL
